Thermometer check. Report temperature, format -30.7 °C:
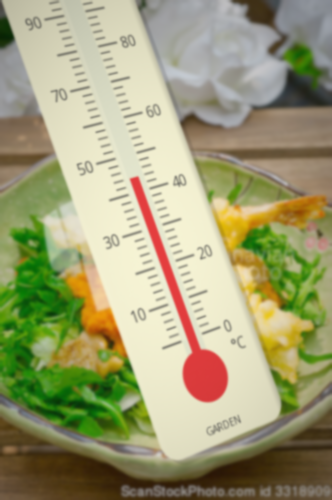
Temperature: 44 °C
